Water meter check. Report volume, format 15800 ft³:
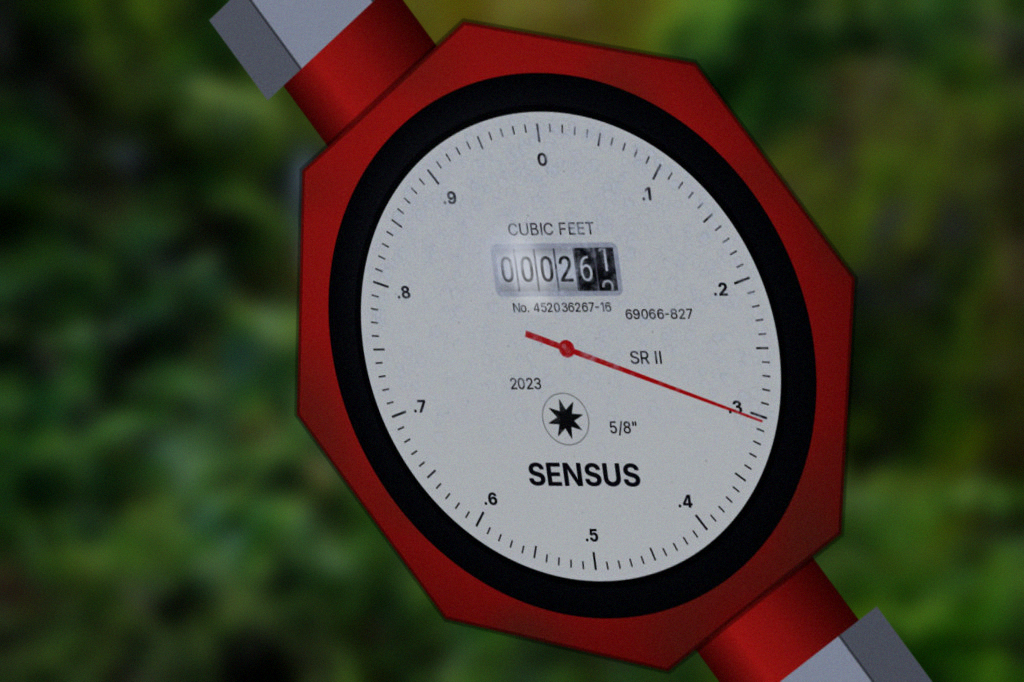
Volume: 261.30 ft³
